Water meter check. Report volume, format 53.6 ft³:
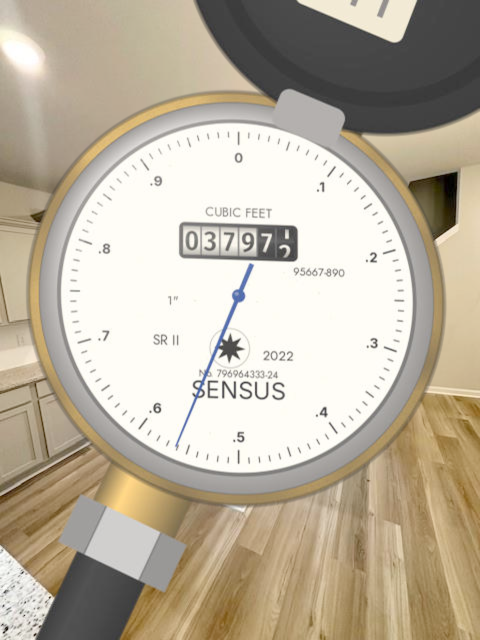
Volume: 37971.56 ft³
